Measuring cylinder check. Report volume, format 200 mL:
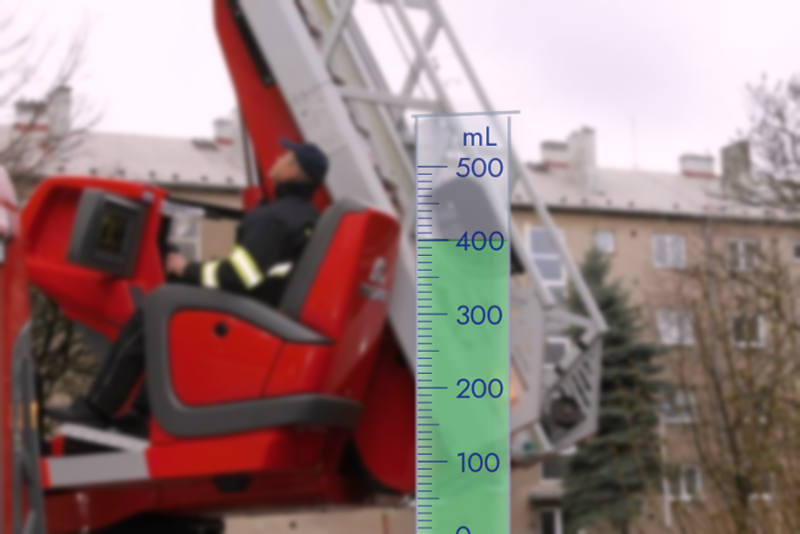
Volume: 400 mL
